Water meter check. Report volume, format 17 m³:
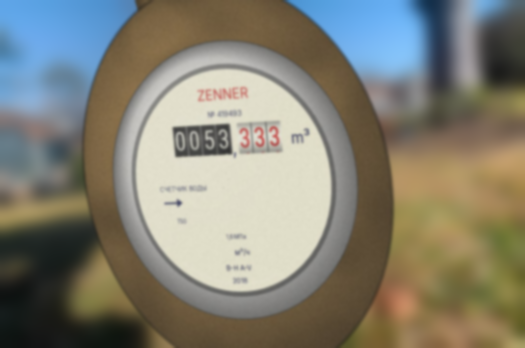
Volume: 53.333 m³
